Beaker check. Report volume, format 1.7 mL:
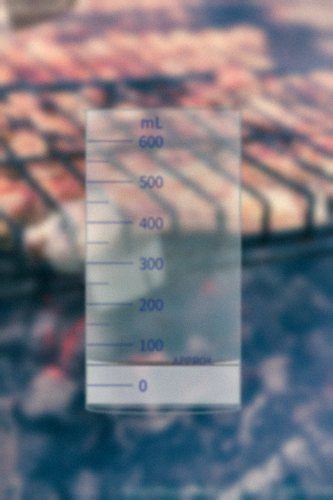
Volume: 50 mL
